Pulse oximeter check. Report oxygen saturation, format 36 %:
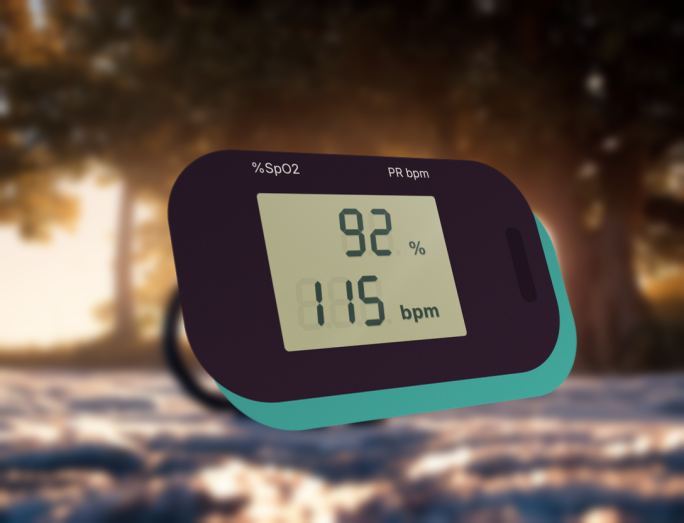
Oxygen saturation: 92 %
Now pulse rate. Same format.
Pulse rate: 115 bpm
